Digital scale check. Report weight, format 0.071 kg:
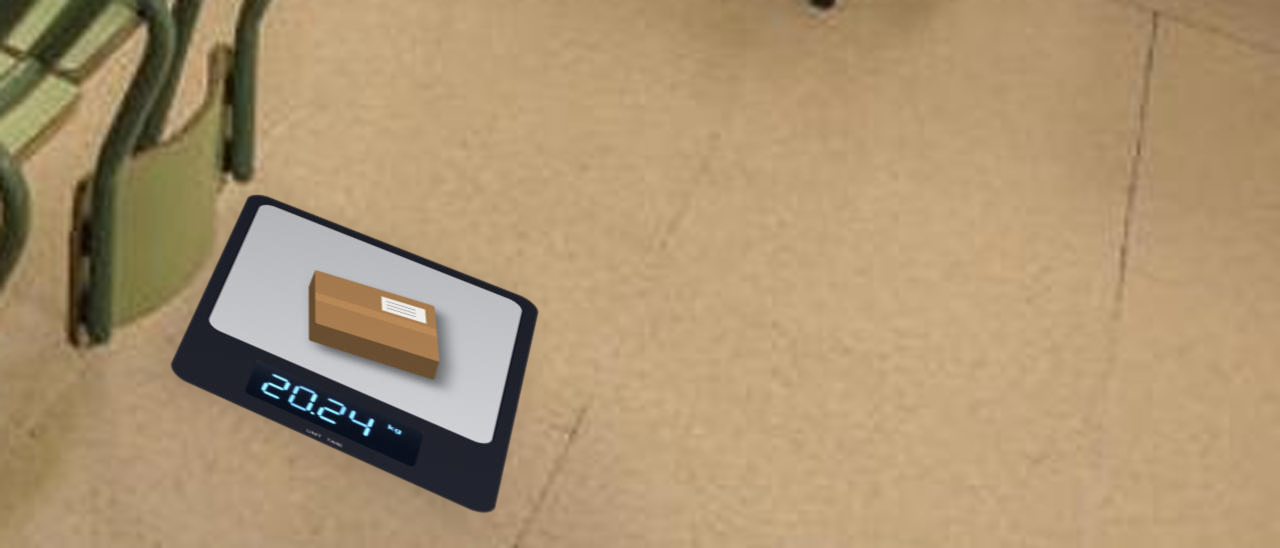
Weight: 20.24 kg
